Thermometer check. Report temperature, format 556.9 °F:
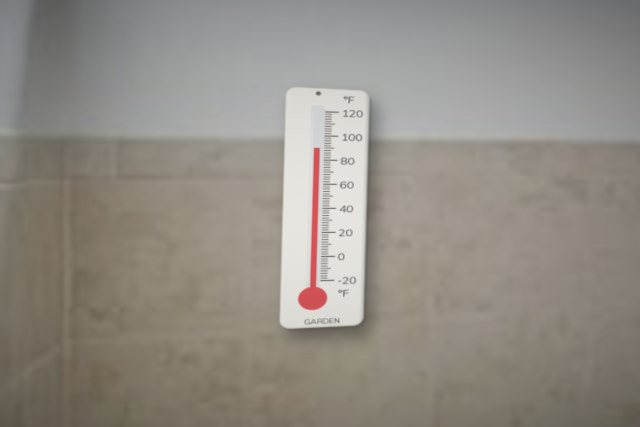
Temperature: 90 °F
